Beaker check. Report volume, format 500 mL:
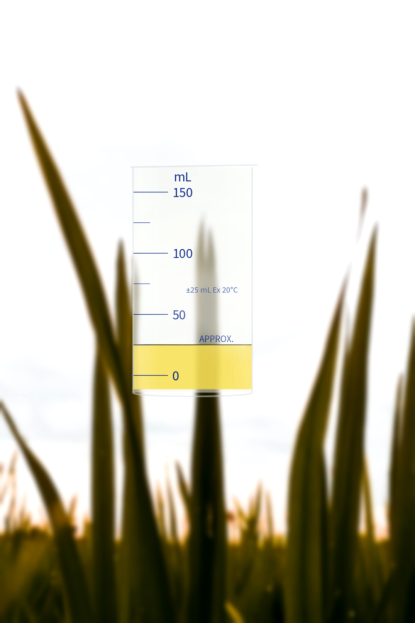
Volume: 25 mL
